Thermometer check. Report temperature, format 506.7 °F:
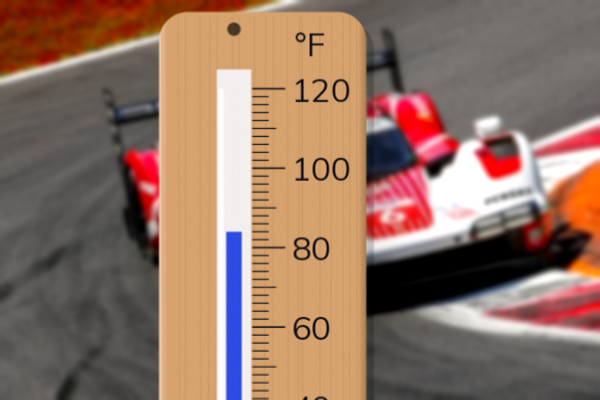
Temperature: 84 °F
